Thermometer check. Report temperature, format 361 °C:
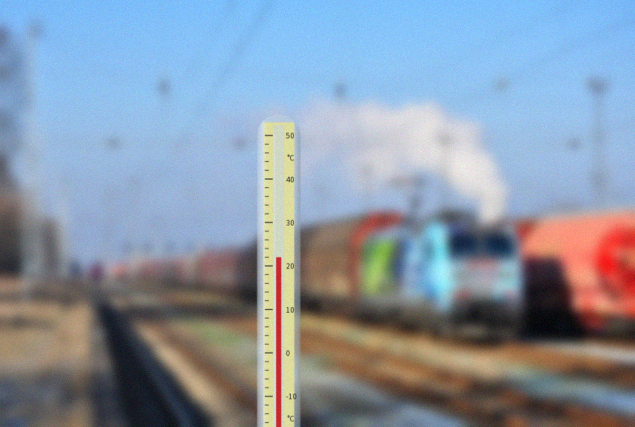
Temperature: 22 °C
